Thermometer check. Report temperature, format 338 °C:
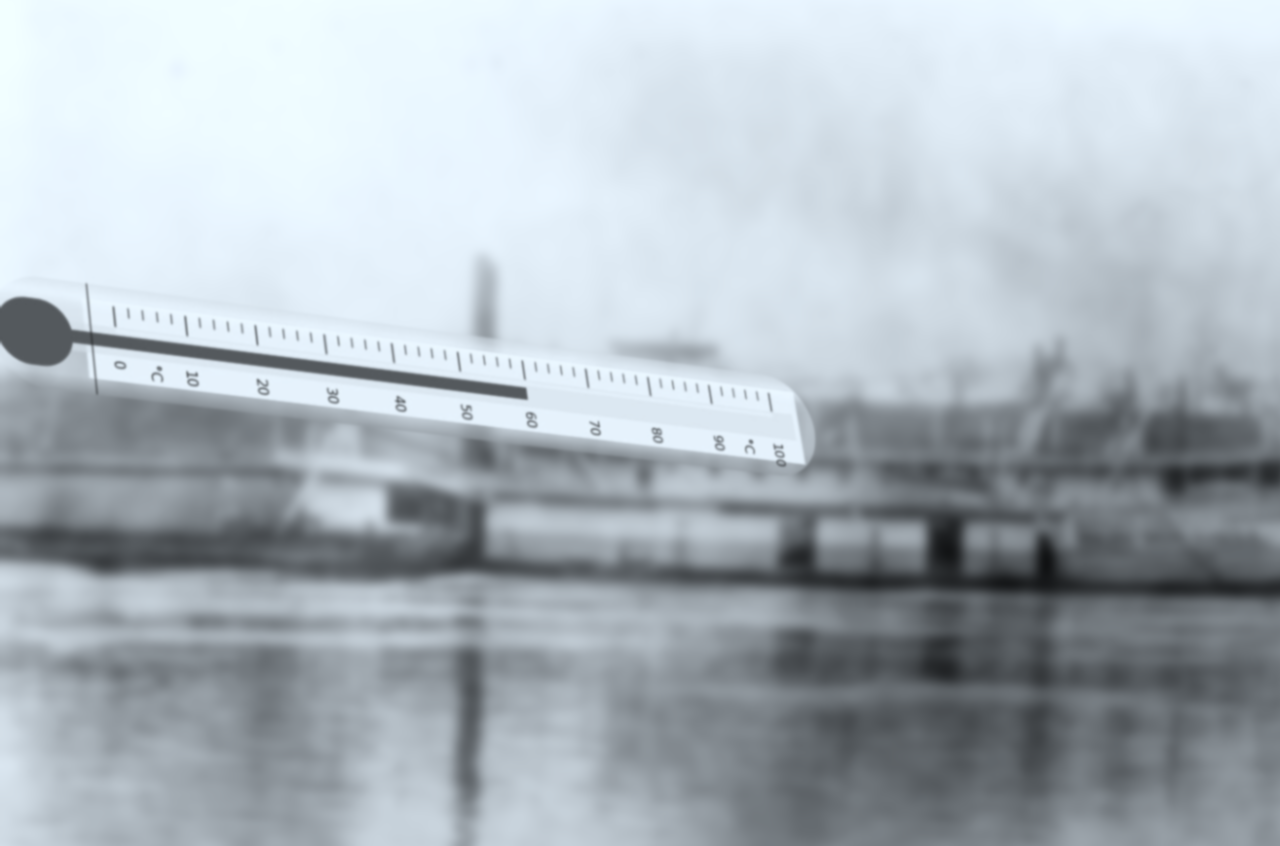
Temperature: 60 °C
